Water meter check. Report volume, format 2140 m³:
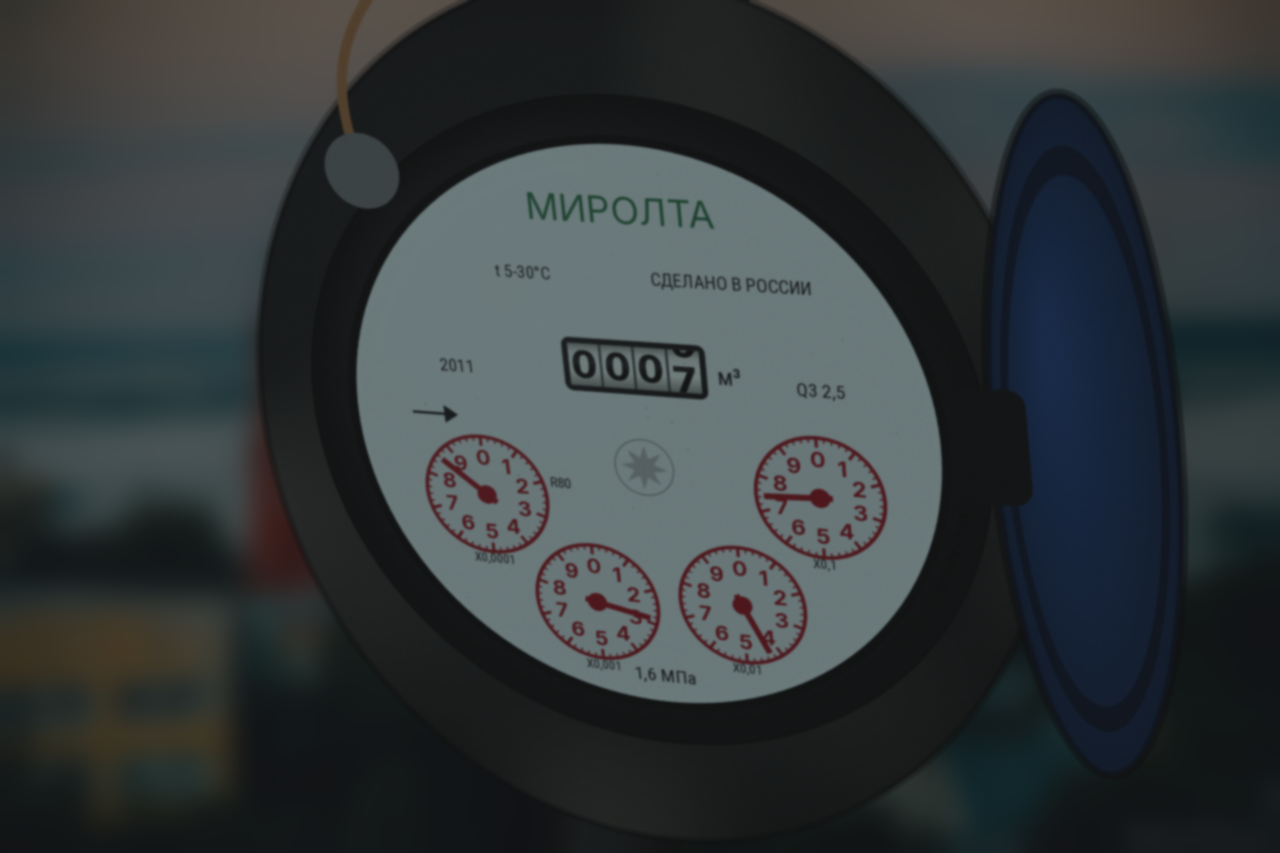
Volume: 6.7428 m³
